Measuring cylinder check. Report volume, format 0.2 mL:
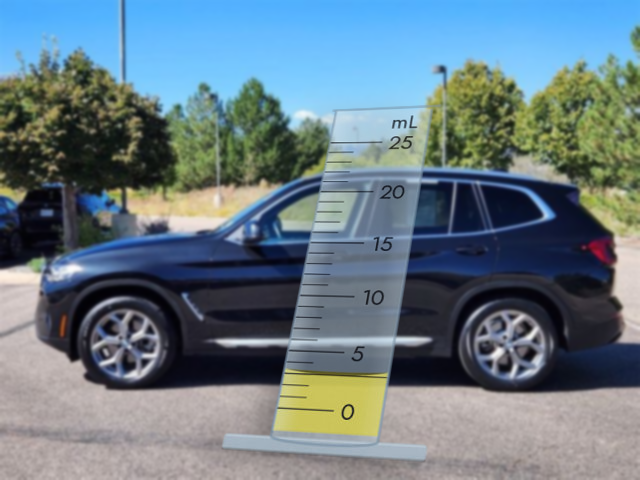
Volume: 3 mL
